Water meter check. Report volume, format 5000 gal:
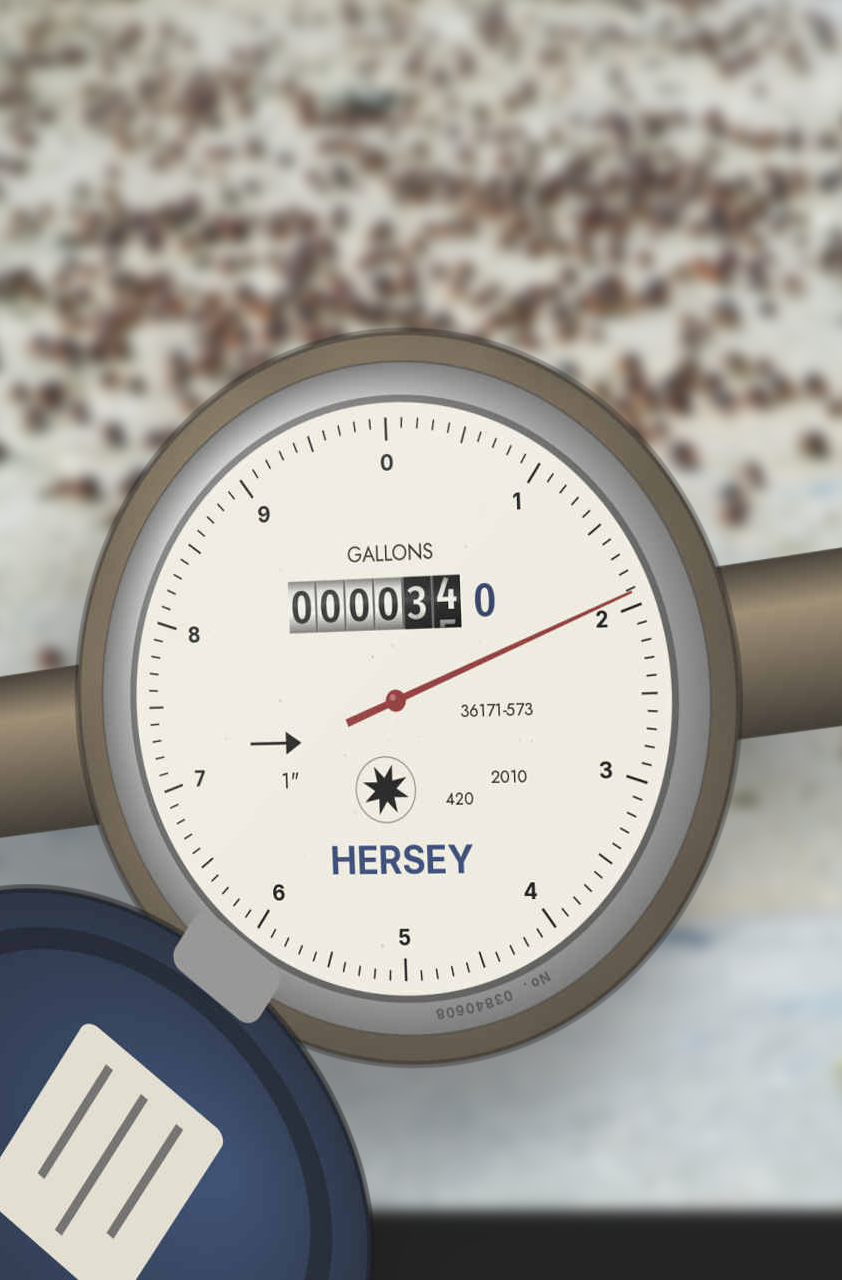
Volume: 341.9 gal
